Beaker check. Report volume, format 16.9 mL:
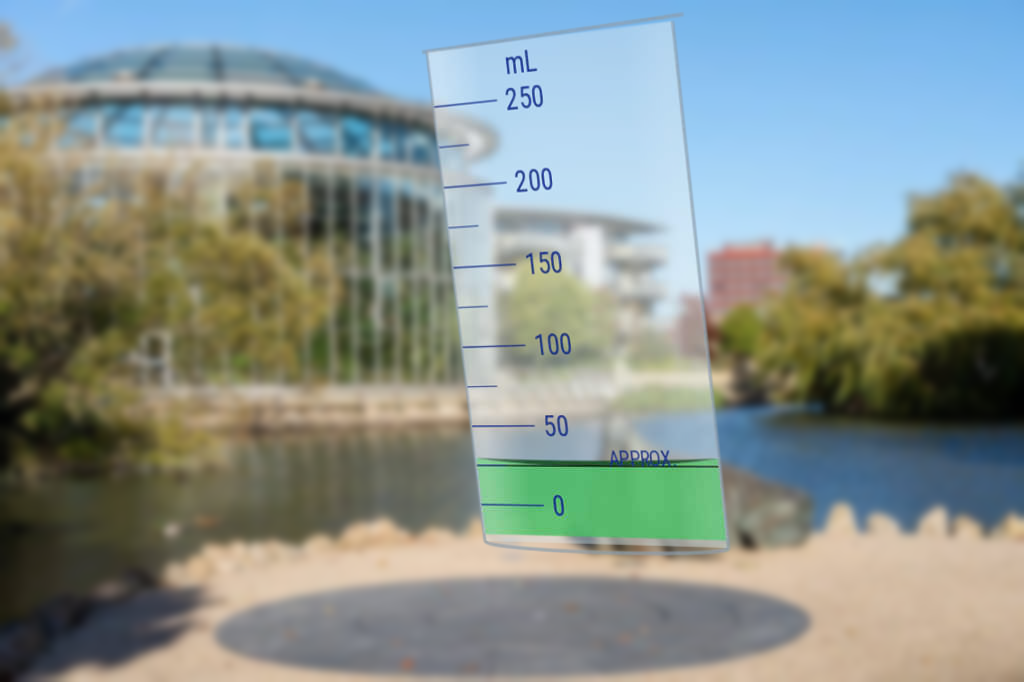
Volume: 25 mL
